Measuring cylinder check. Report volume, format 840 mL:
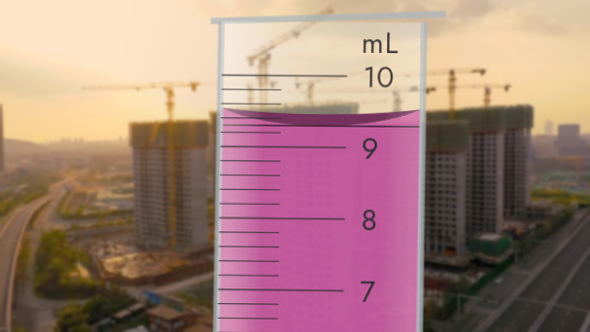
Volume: 9.3 mL
